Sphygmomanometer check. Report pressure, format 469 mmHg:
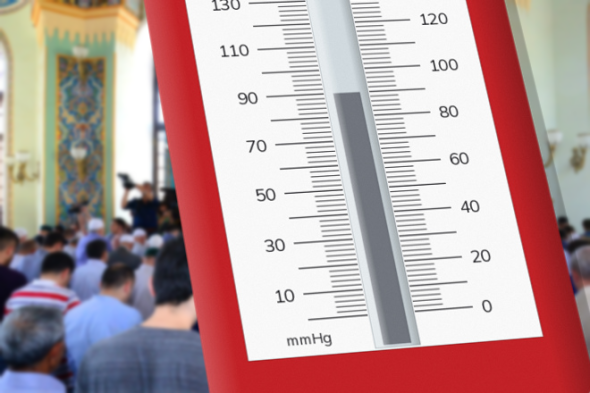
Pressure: 90 mmHg
